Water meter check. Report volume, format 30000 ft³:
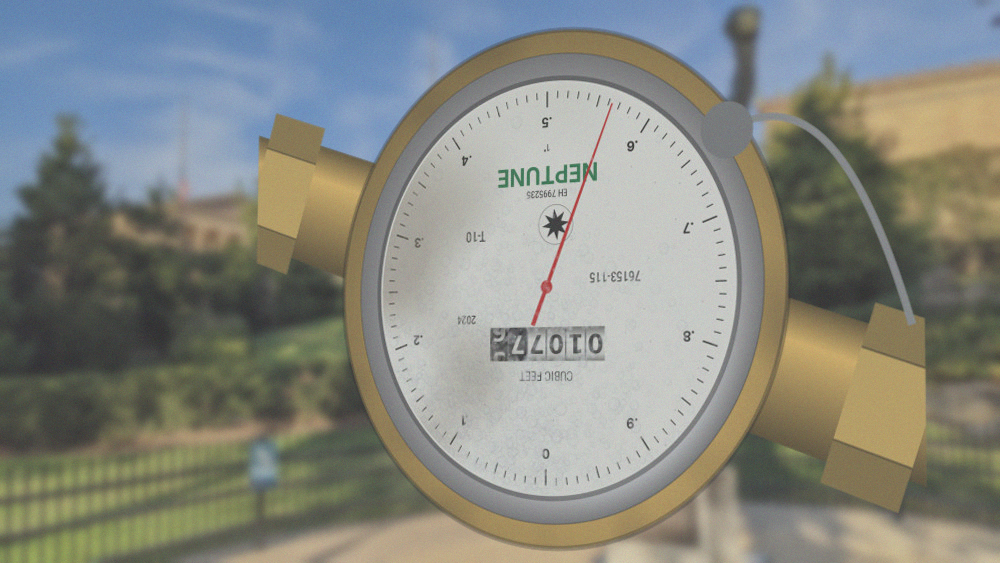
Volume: 10775.56 ft³
